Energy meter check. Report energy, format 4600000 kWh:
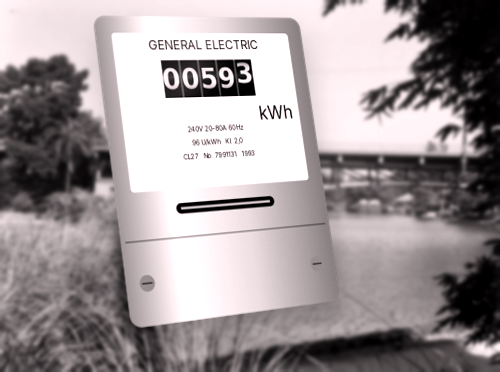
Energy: 593 kWh
